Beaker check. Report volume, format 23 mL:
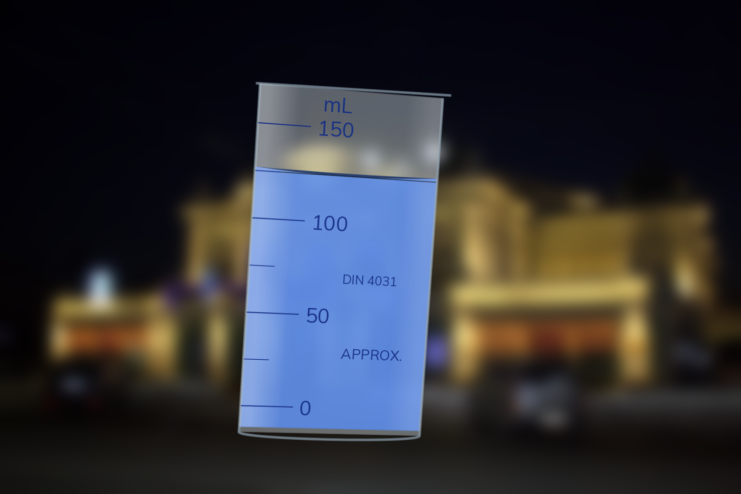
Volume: 125 mL
